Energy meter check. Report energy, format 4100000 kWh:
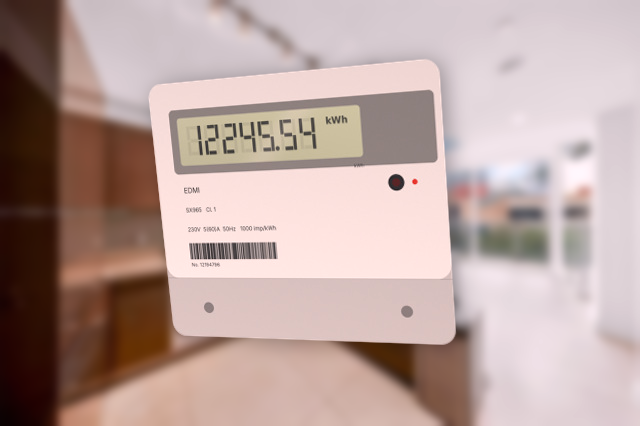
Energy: 12245.54 kWh
